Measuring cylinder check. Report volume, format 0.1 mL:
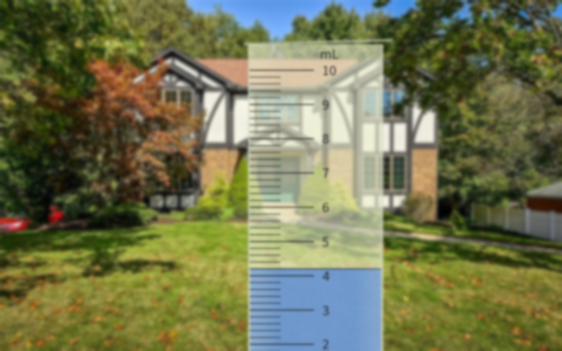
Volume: 4.2 mL
